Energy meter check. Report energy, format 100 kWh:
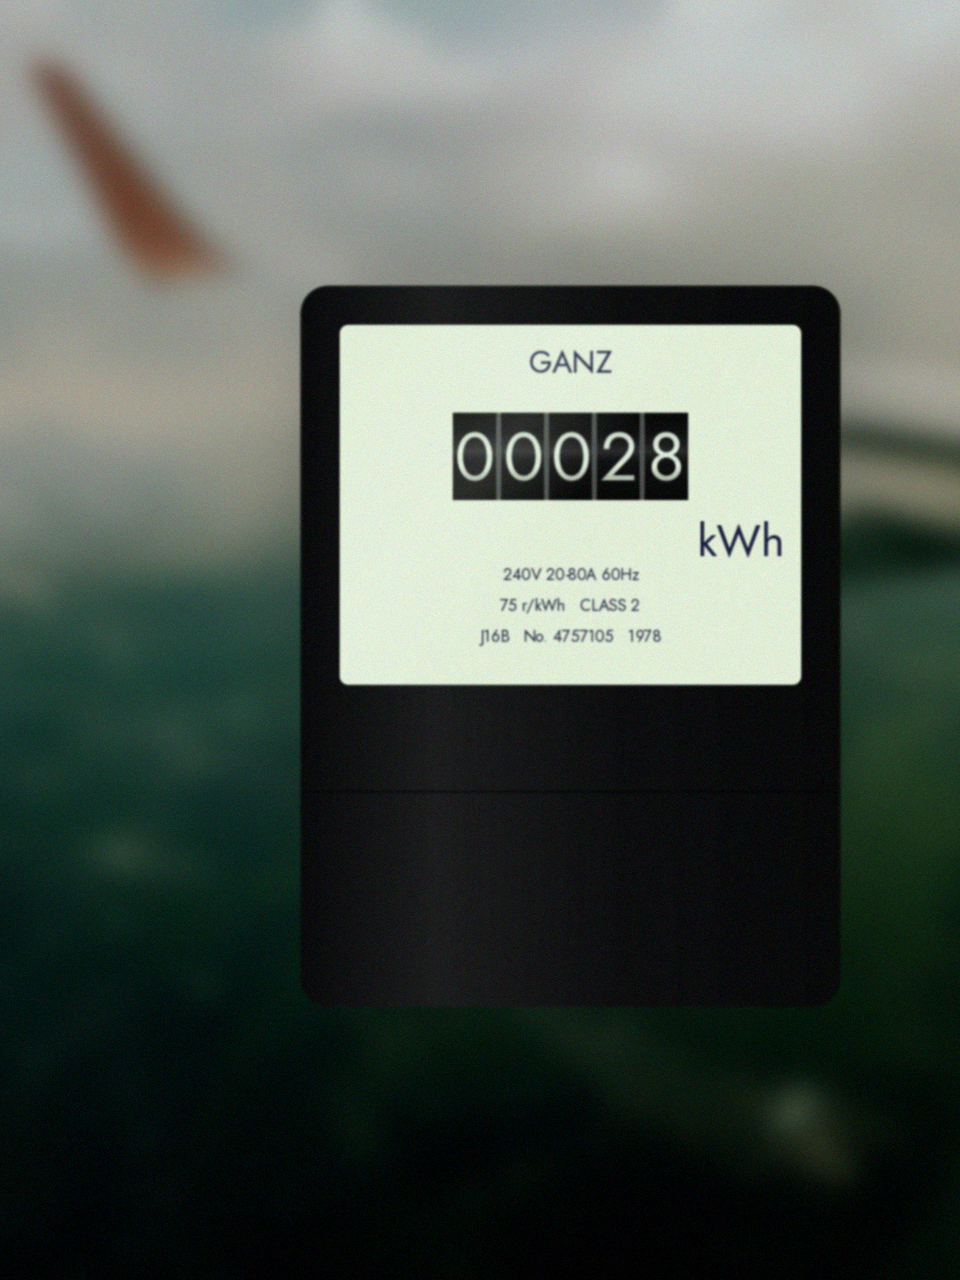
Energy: 28 kWh
